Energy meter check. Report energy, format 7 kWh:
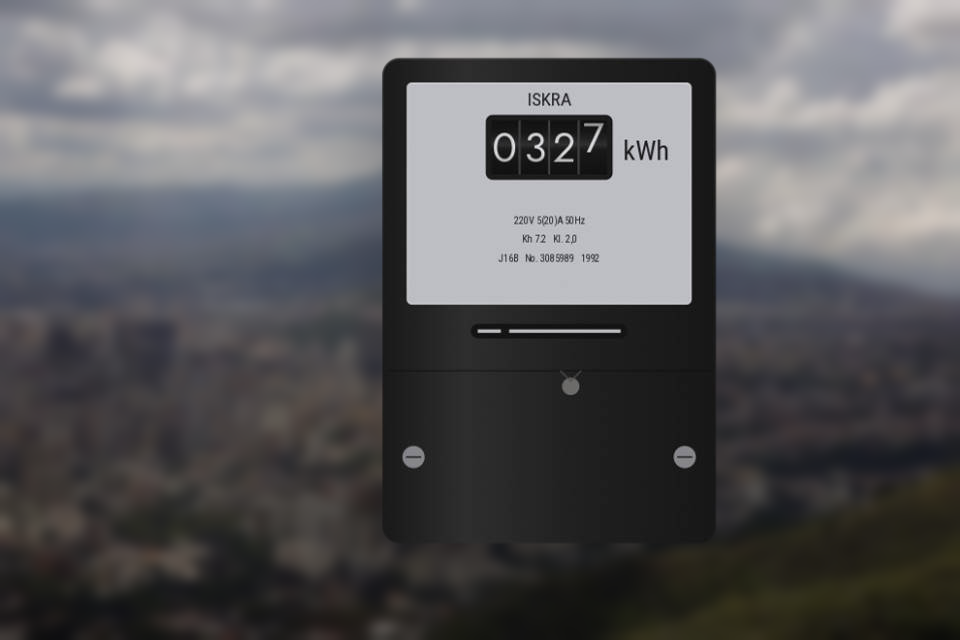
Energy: 327 kWh
